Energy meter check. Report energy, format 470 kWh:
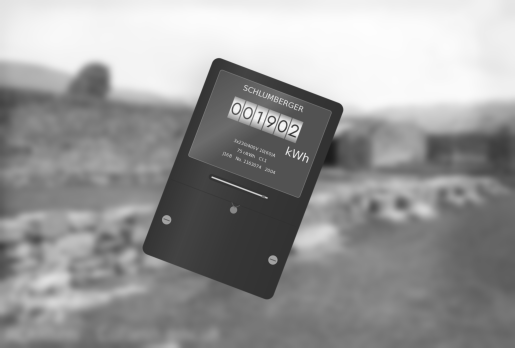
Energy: 1902 kWh
